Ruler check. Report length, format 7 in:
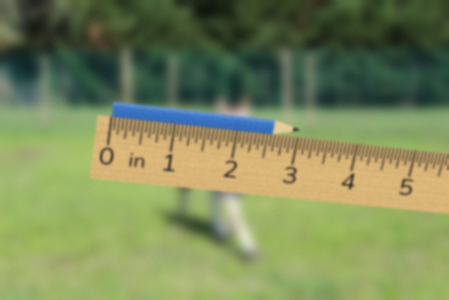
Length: 3 in
